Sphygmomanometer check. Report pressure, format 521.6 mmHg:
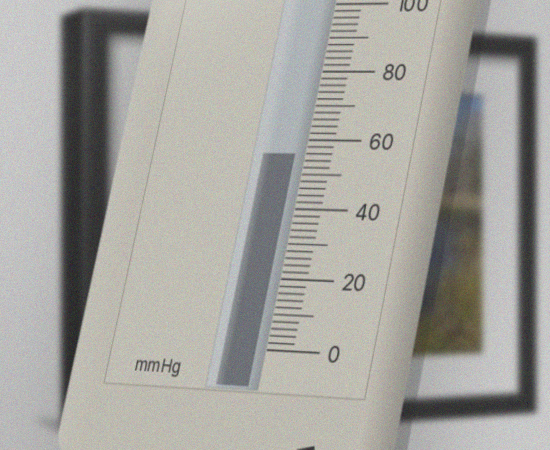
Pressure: 56 mmHg
